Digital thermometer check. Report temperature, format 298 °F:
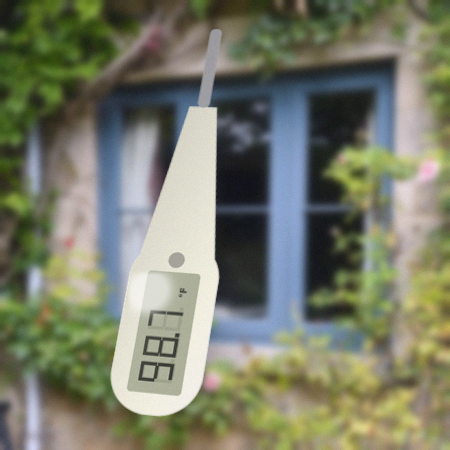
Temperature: 98.7 °F
